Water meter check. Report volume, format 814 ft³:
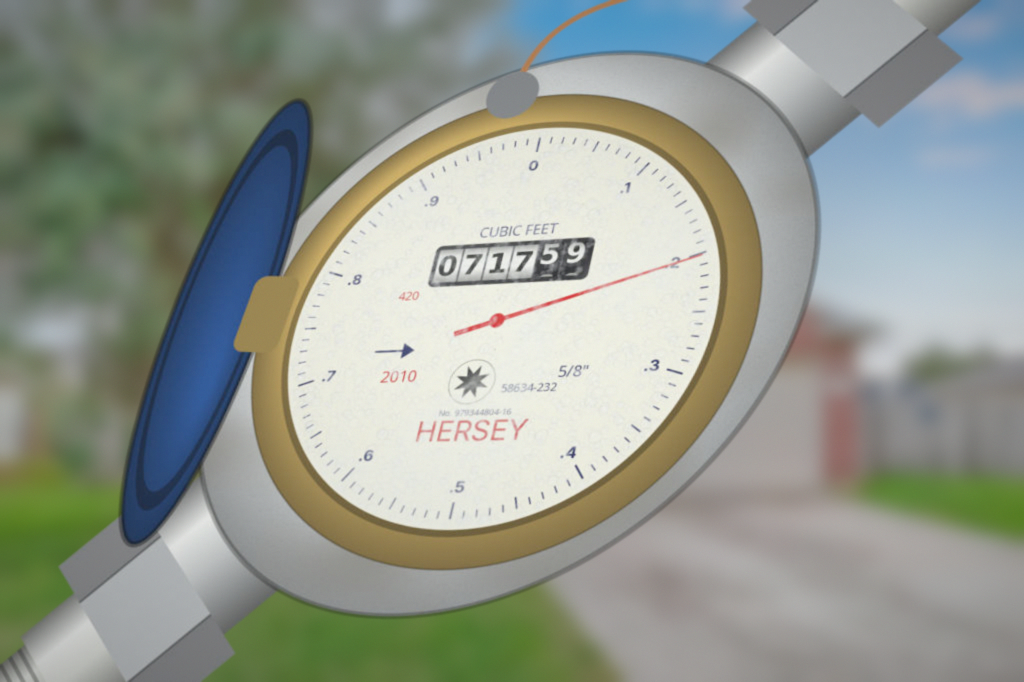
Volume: 71759.20 ft³
